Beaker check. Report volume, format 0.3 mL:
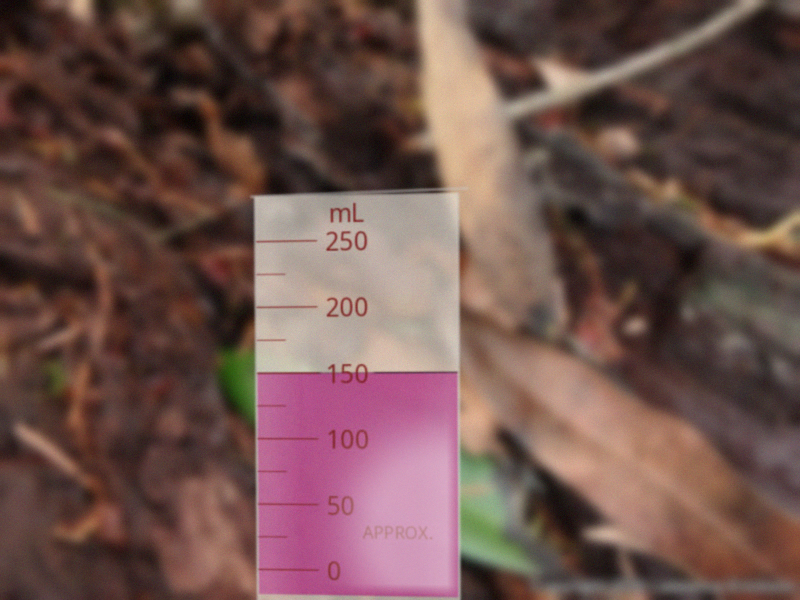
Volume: 150 mL
